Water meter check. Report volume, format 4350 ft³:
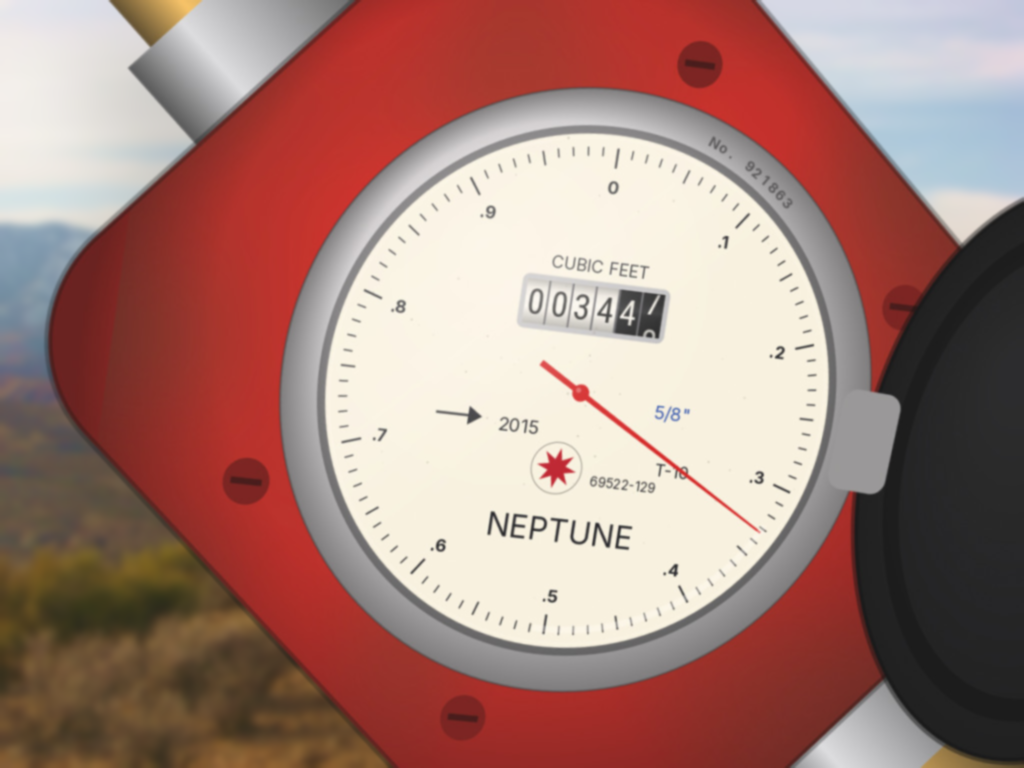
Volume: 3447.33 ft³
